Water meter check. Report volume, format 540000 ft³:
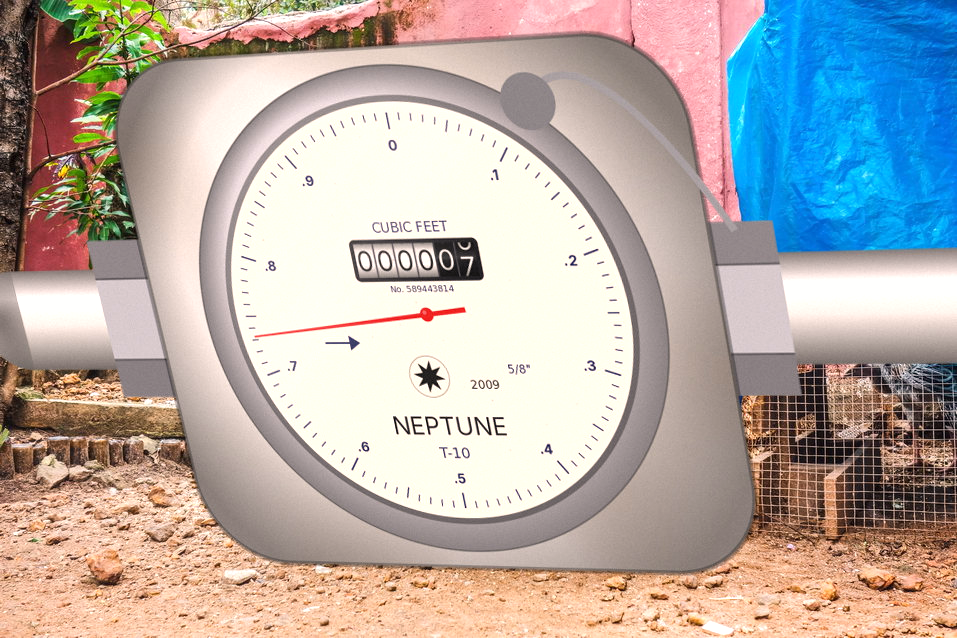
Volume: 6.73 ft³
